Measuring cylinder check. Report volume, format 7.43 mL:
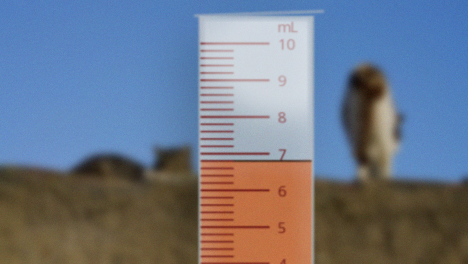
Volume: 6.8 mL
